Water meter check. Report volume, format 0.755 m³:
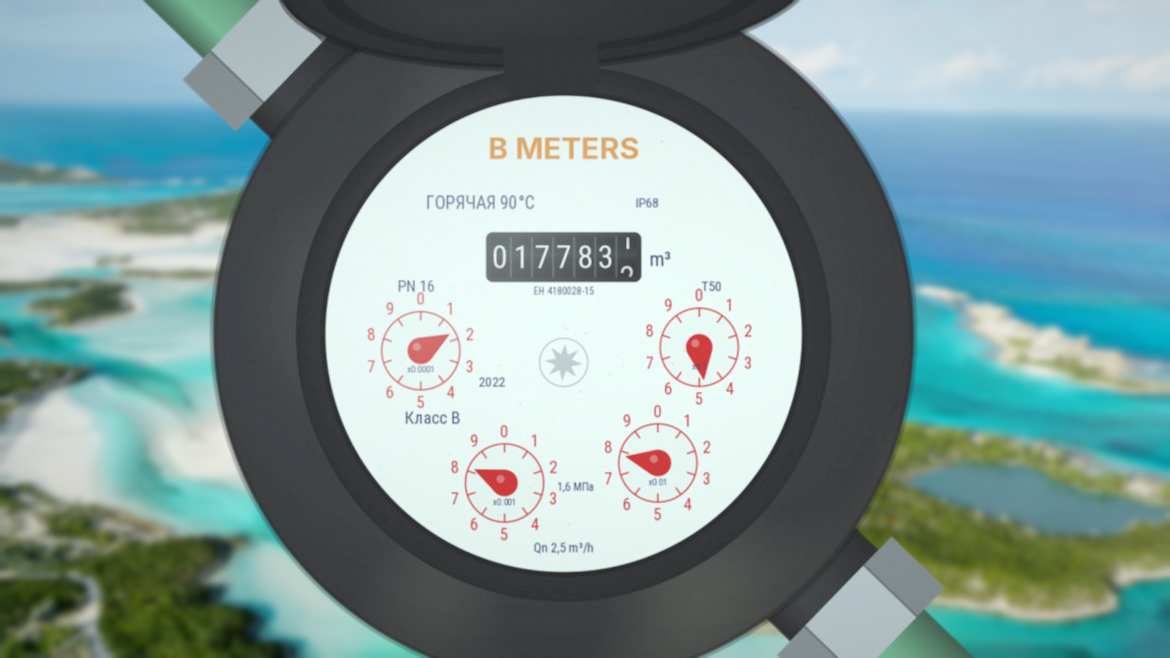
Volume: 177831.4781 m³
